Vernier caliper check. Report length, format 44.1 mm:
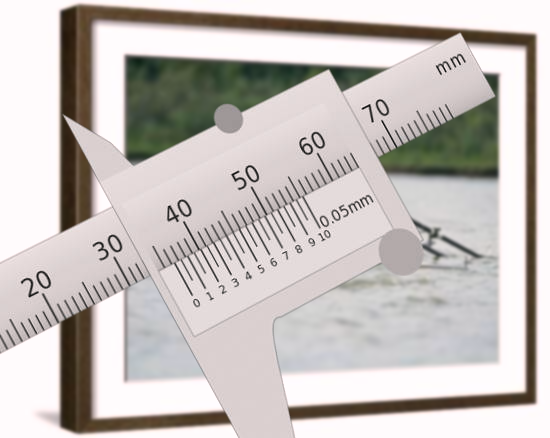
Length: 36.4 mm
